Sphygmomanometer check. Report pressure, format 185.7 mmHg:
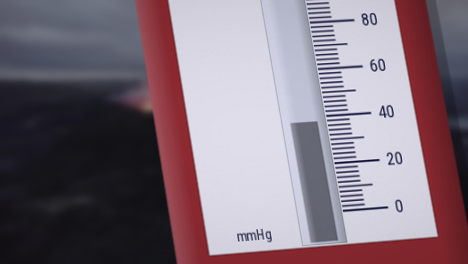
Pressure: 38 mmHg
